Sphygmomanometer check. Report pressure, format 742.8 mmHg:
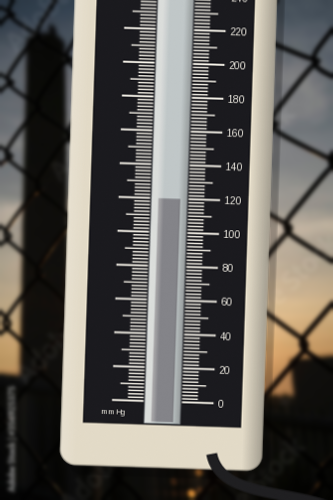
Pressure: 120 mmHg
